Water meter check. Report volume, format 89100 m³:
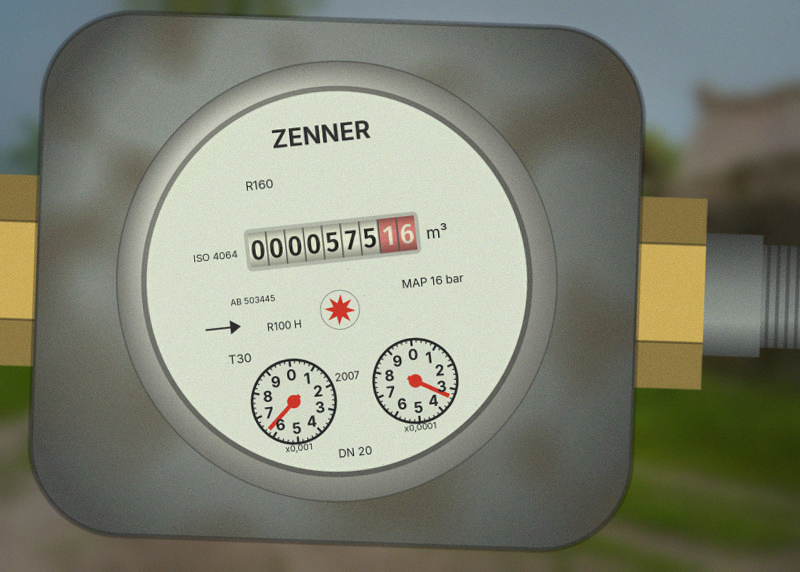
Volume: 575.1663 m³
